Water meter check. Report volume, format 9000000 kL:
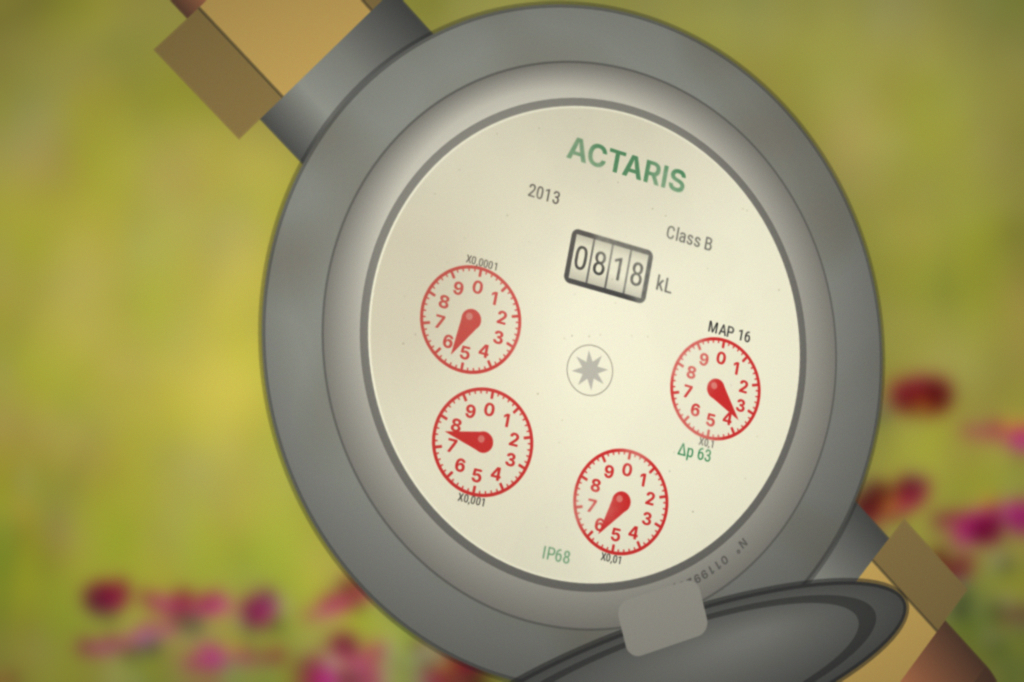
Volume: 818.3575 kL
